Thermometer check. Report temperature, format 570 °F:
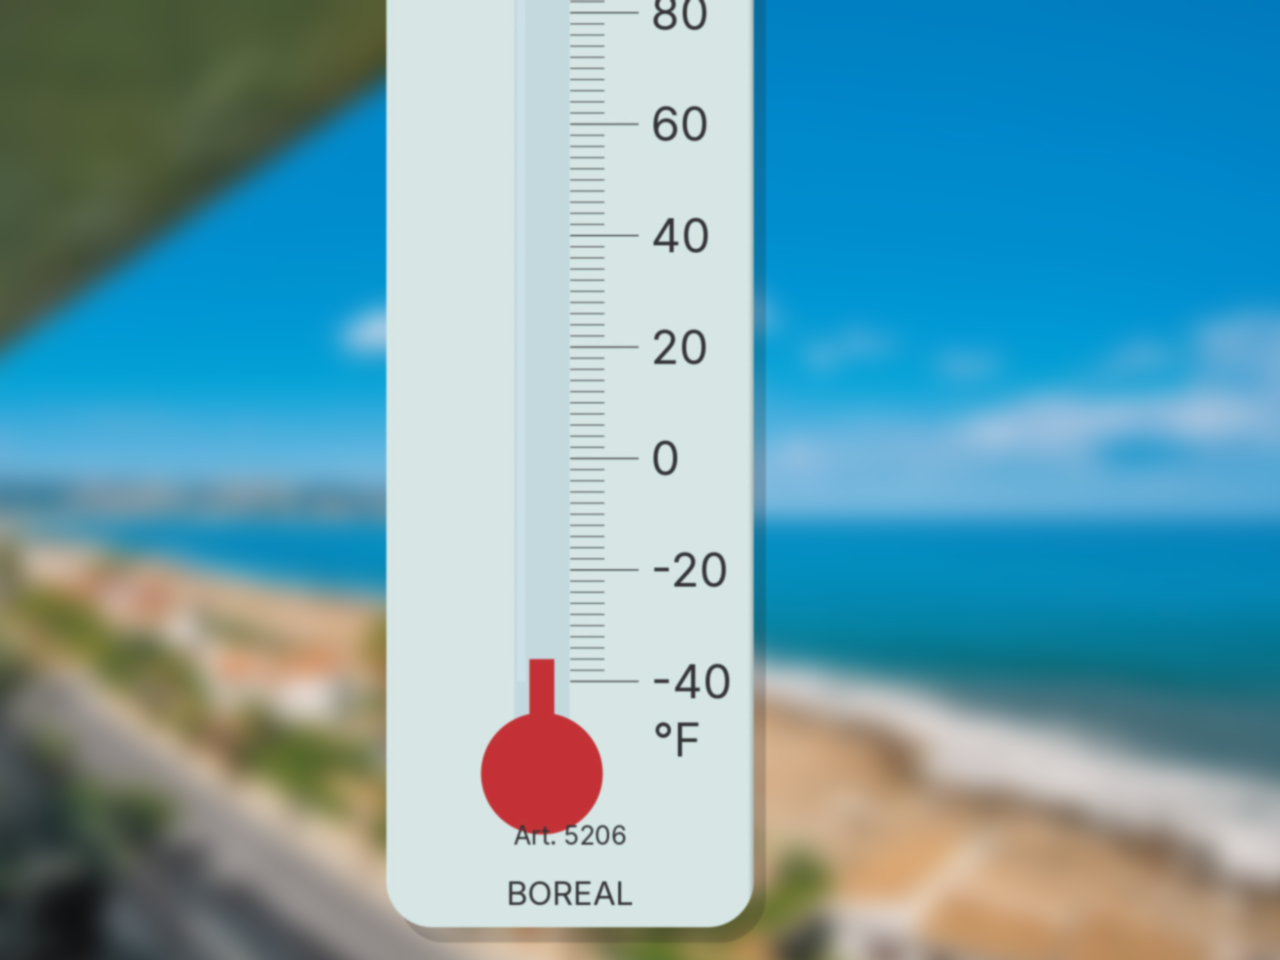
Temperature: -36 °F
